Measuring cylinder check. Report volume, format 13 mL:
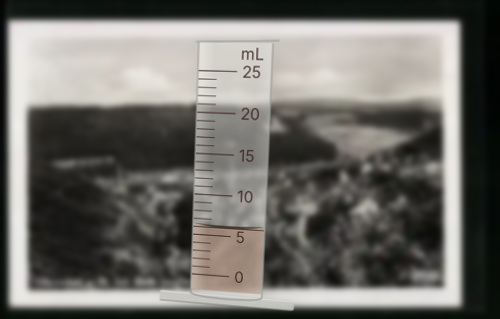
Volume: 6 mL
